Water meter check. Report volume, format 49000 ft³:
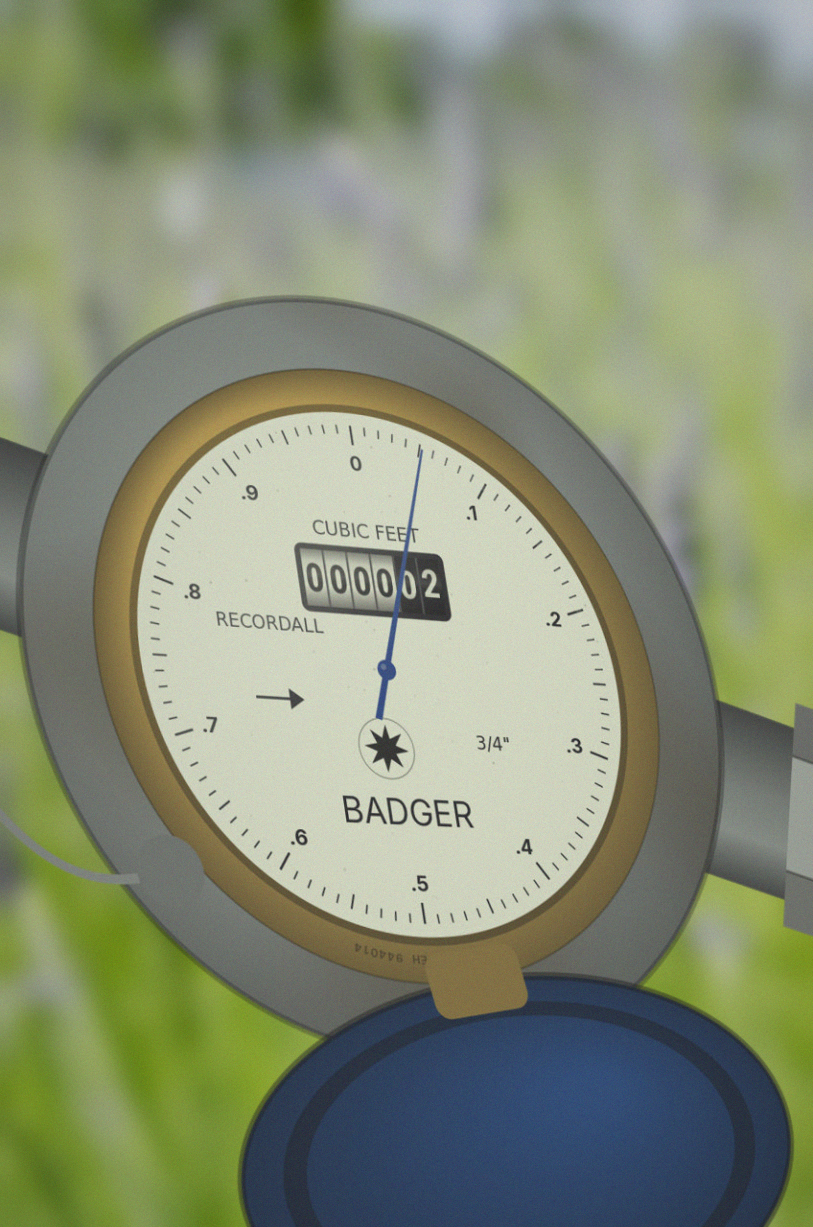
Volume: 2.05 ft³
